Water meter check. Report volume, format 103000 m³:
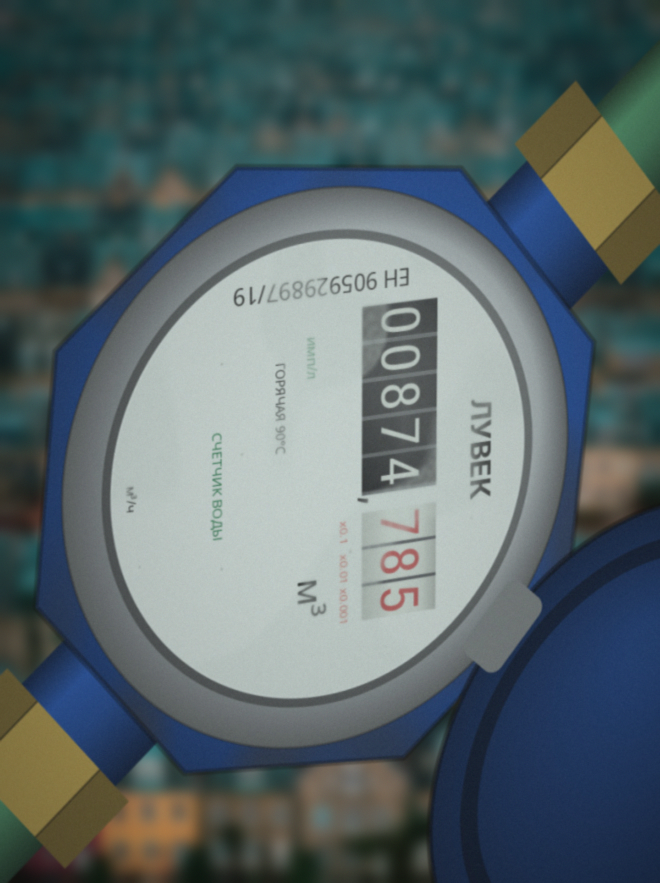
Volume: 874.785 m³
